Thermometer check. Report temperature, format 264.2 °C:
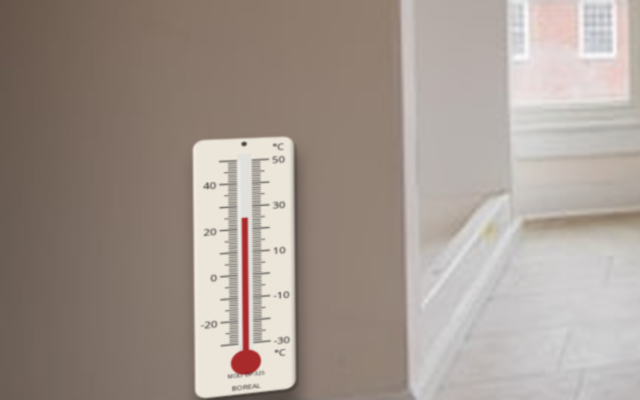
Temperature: 25 °C
